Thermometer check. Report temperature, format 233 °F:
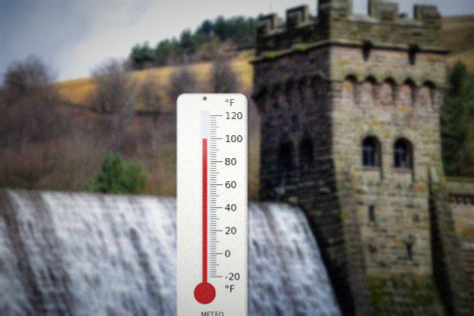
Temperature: 100 °F
